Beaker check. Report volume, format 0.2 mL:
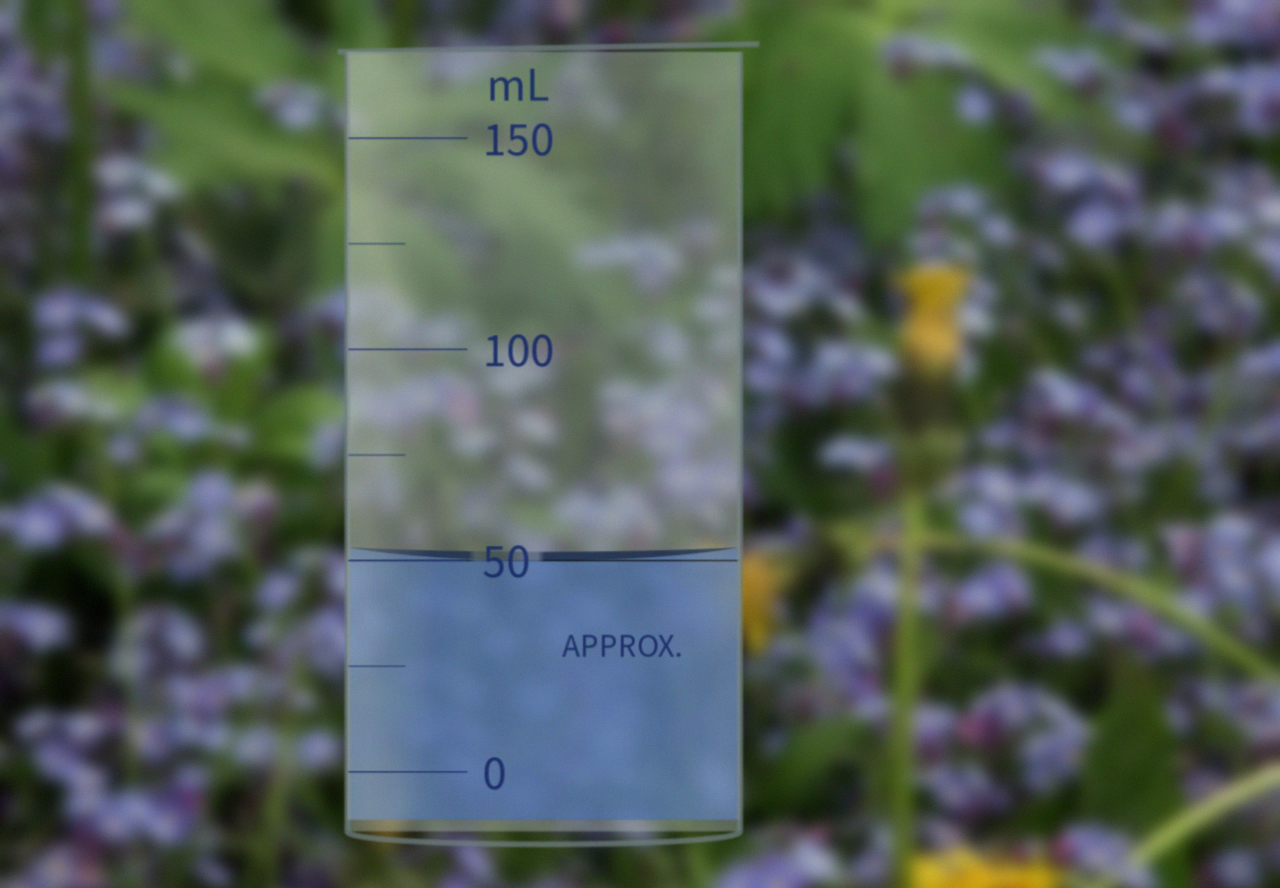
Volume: 50 mL
